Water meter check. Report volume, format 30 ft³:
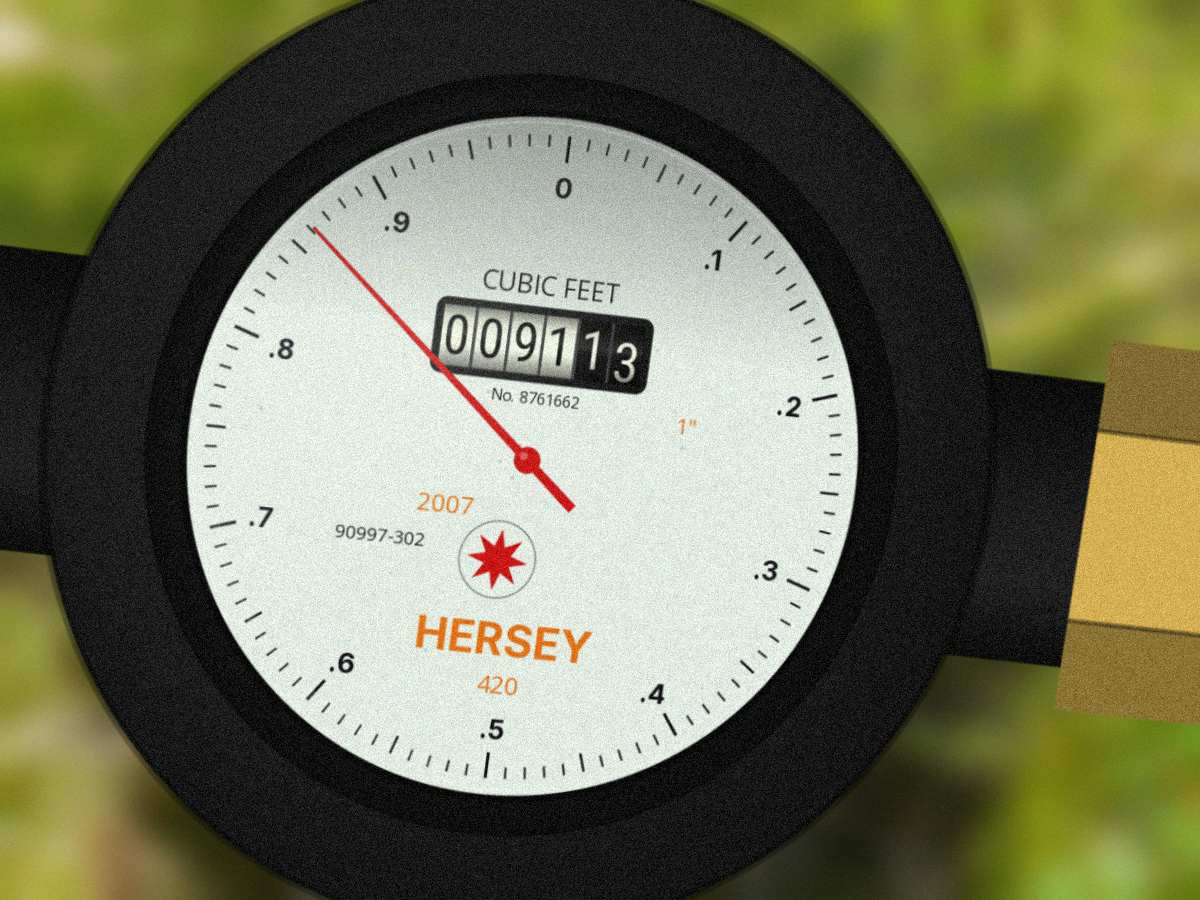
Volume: 9112.86 ft³
